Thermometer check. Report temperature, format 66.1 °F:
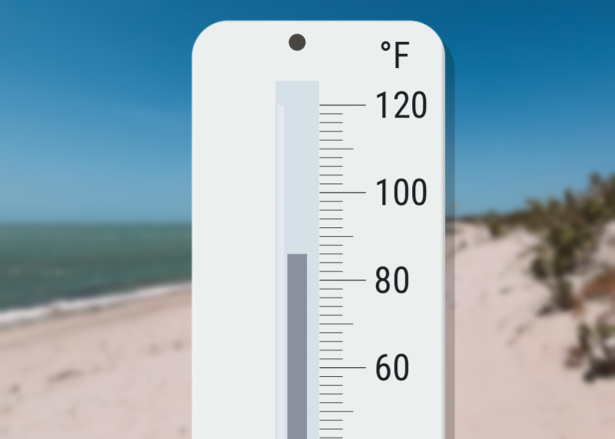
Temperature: 86 °F
